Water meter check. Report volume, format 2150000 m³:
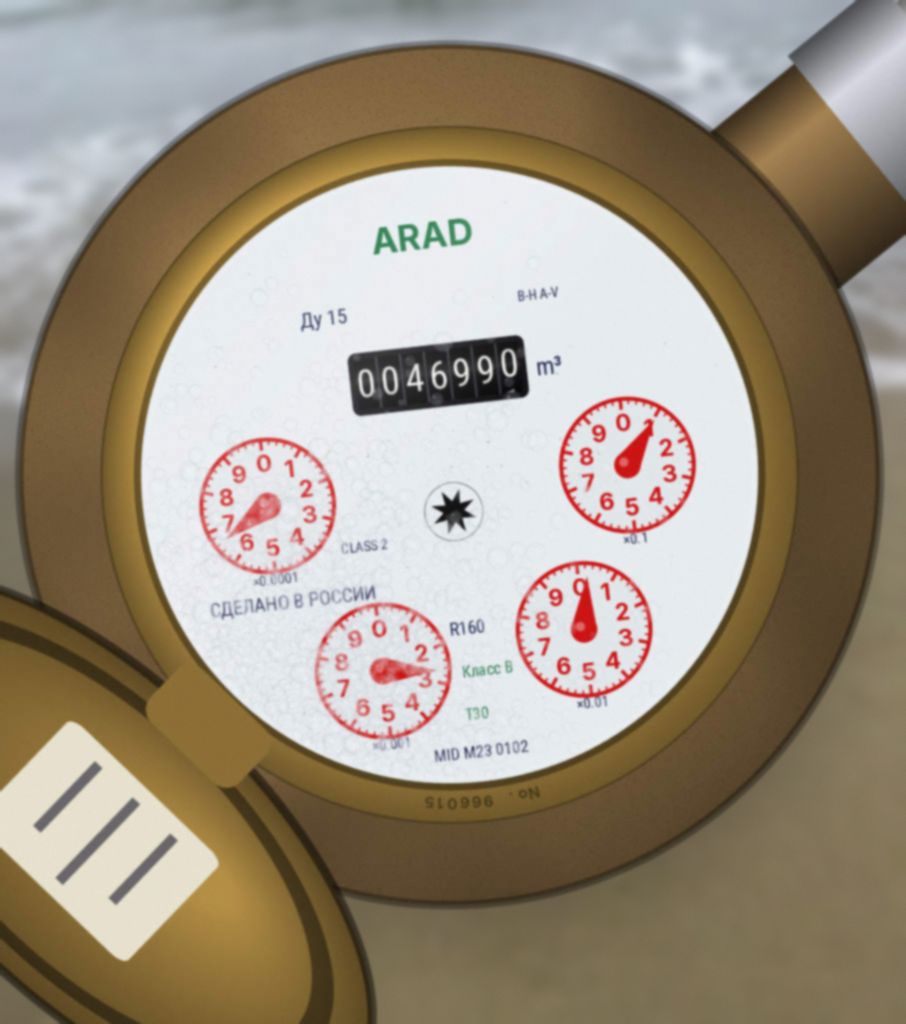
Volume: 46990.1026 m³
